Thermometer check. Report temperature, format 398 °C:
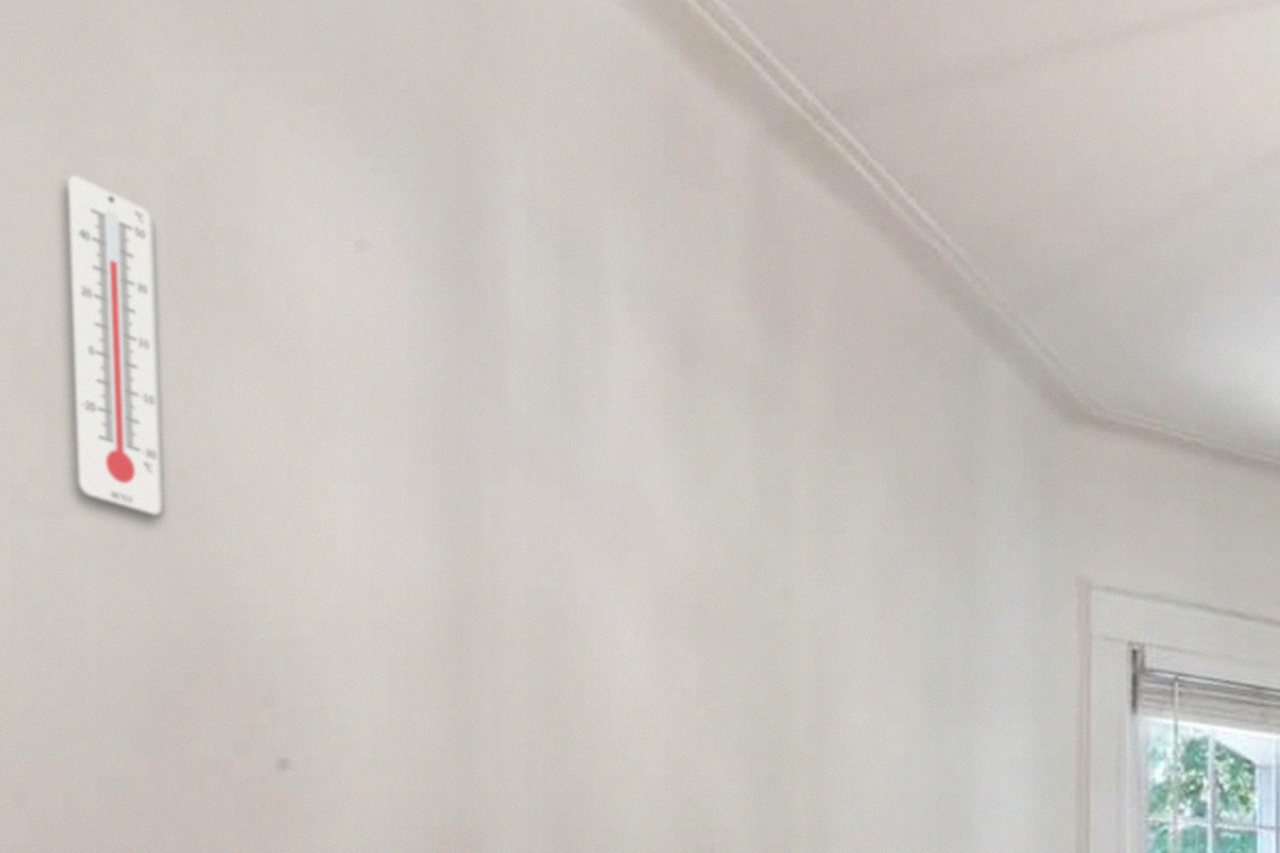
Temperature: 35 °C
